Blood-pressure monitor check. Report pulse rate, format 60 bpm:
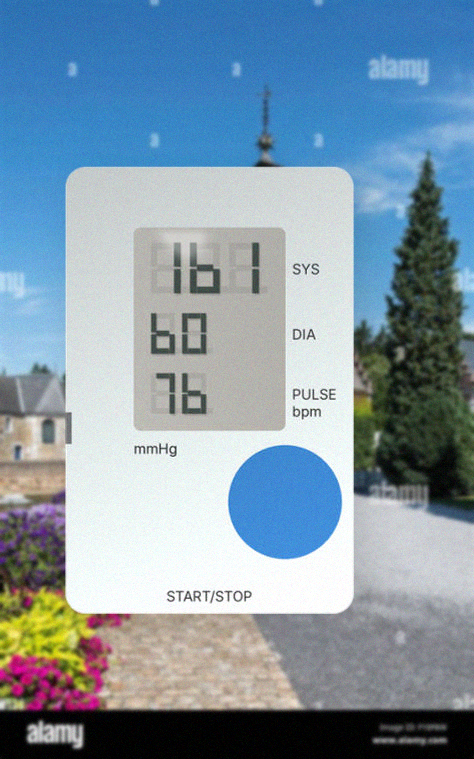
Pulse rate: 76 bpm
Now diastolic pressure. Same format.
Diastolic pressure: 60 mmHg
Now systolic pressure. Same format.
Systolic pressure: 161 mmHg
